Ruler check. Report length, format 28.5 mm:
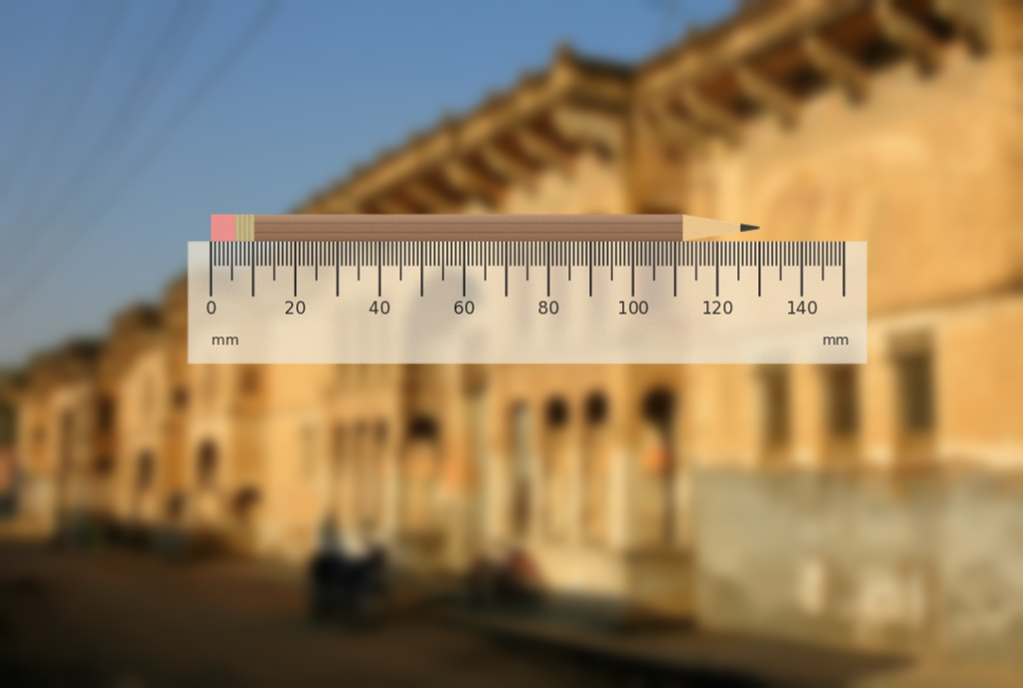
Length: 130 mm
